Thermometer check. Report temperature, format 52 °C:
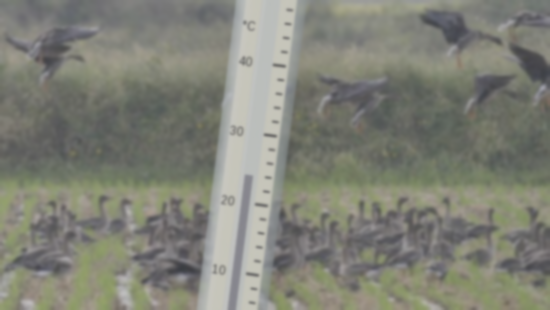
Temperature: 24 °C
